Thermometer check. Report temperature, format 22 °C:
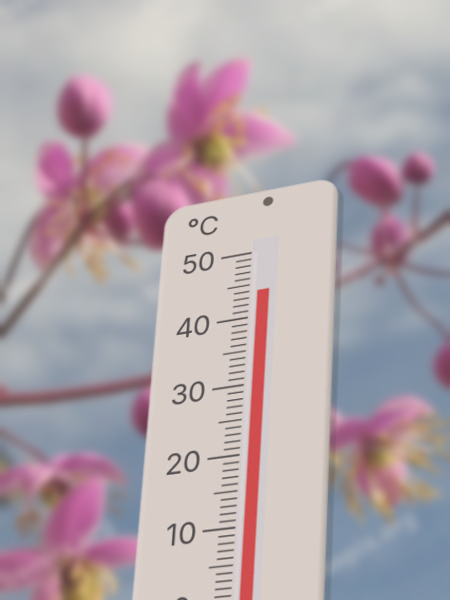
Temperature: 44 °C
